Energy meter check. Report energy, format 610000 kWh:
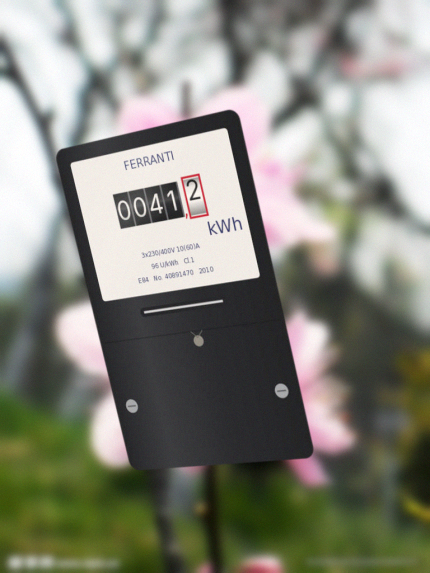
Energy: 41.2 kWh
